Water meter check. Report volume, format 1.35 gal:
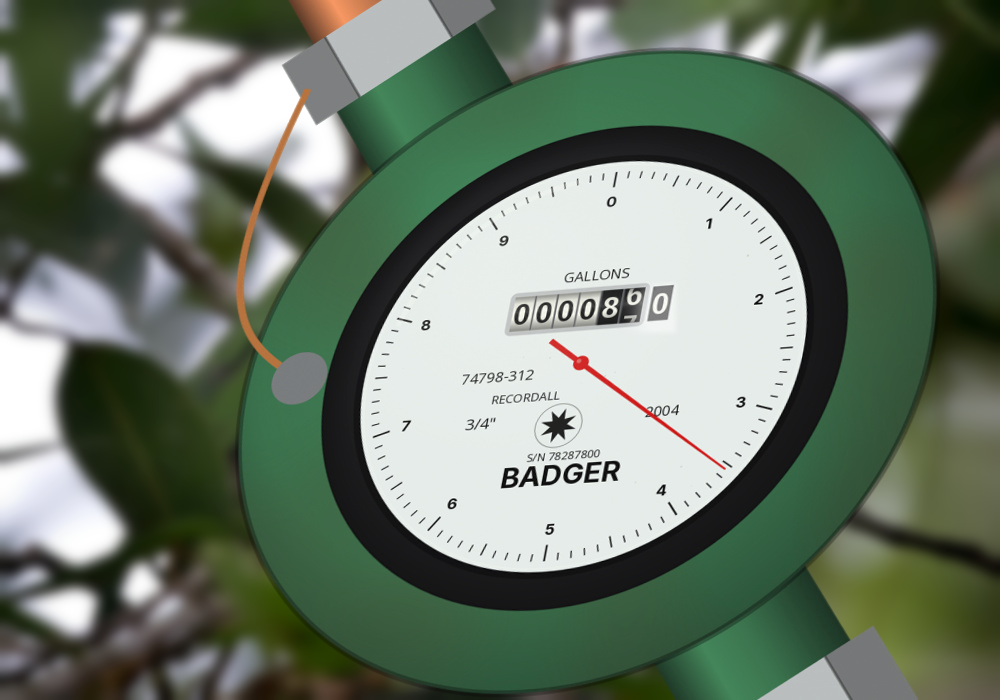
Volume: 863.5 gal
